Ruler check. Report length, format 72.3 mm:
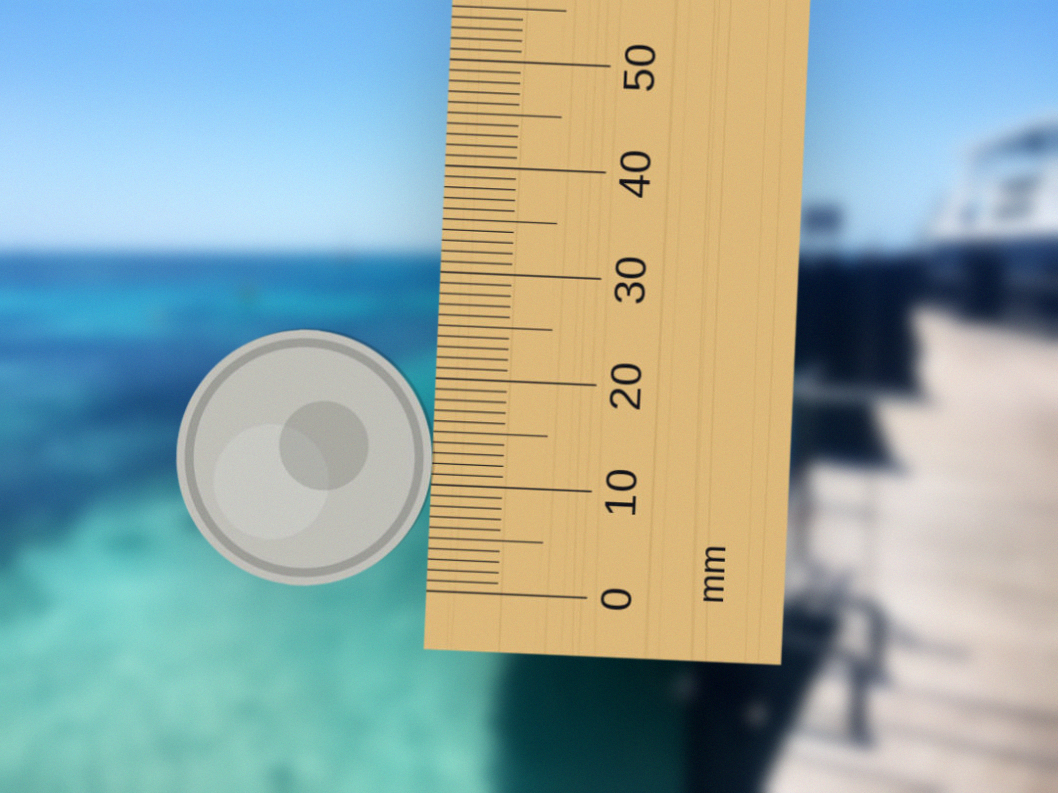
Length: 24 mm
